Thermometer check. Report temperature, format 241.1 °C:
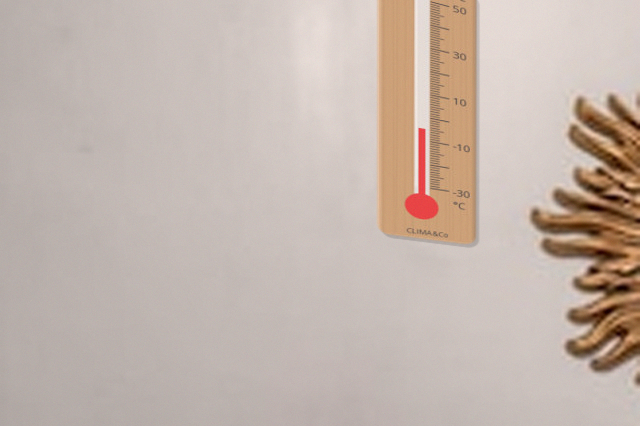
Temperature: -5 °C
